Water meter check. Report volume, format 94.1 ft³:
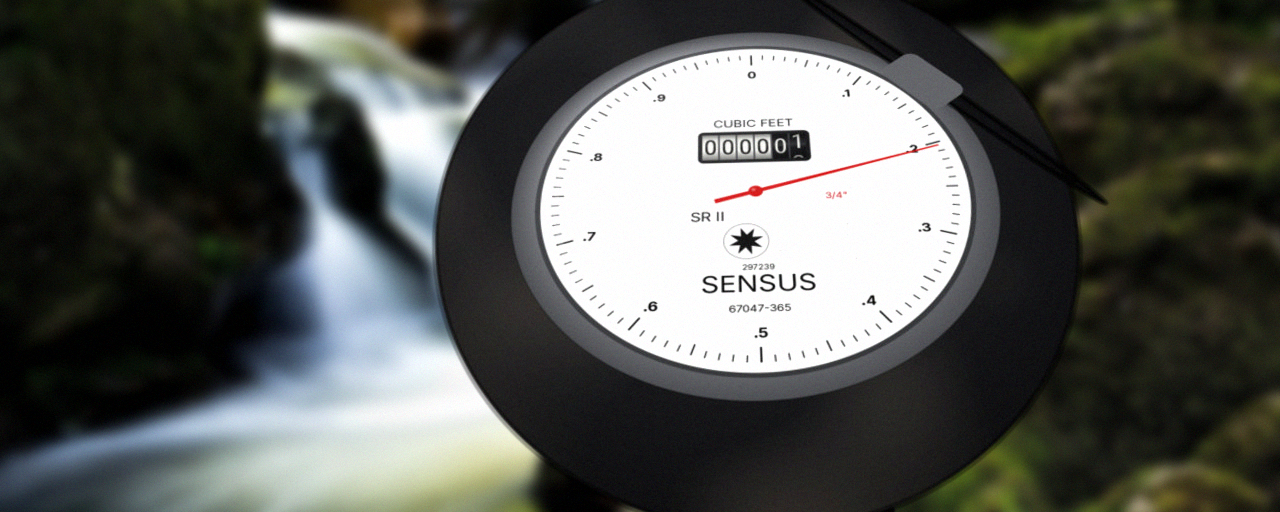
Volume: 1.20 ft³
